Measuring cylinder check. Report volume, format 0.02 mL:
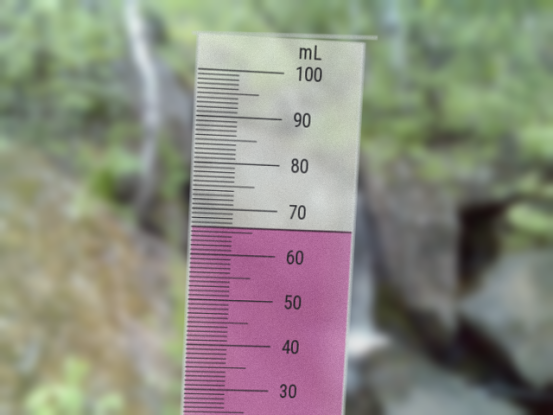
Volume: 66 mL
